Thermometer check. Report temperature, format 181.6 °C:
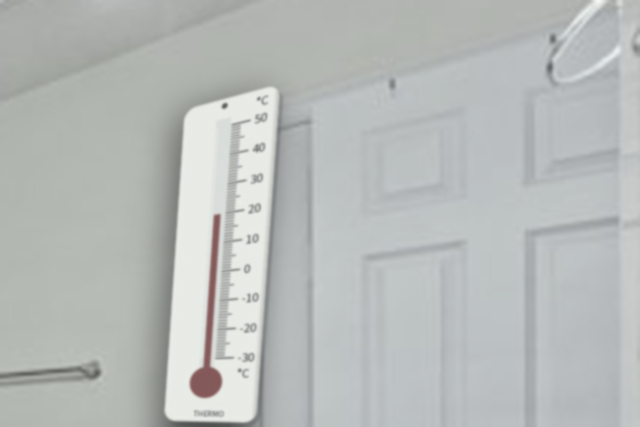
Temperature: 20 °C
